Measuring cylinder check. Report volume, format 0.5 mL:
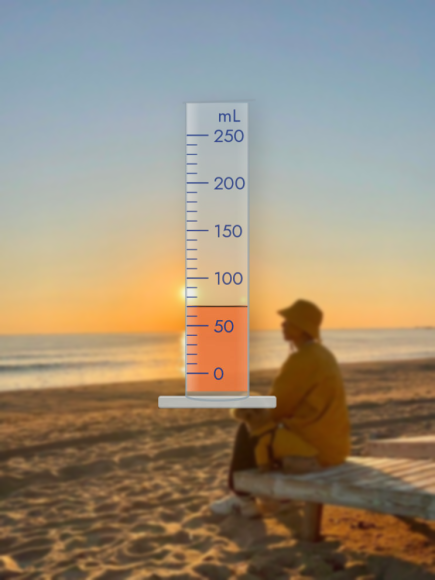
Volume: 70 mL
